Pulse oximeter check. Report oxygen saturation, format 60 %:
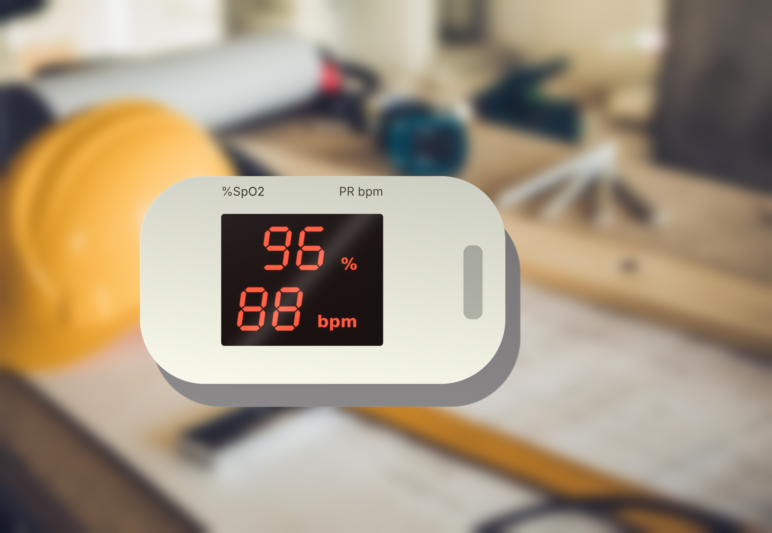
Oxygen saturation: 96 %
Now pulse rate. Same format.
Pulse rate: 88 bpm
